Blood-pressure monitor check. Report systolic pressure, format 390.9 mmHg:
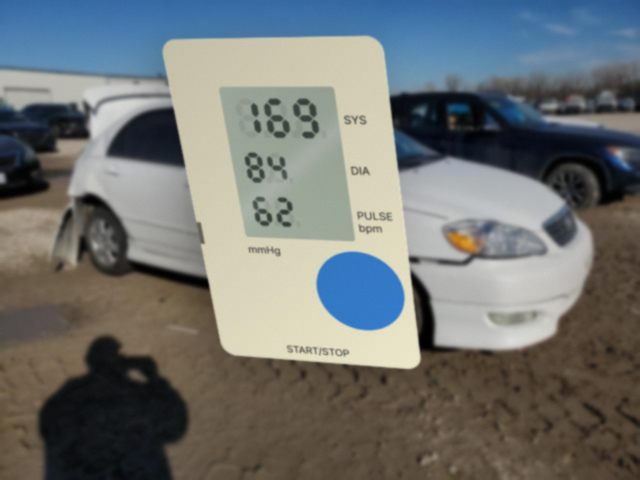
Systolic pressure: 169 mmHg
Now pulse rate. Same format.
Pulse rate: 62 bpm
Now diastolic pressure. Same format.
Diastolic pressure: 84 mmHg
